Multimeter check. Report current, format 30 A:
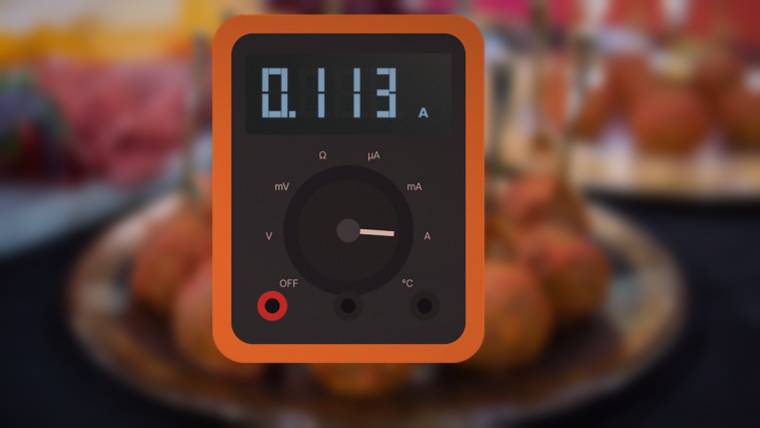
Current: 0.113 A
